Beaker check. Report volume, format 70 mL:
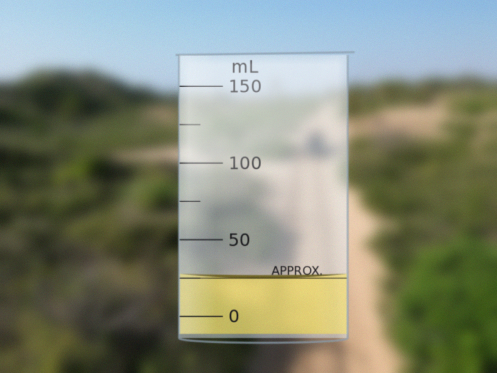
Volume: 25 mL
